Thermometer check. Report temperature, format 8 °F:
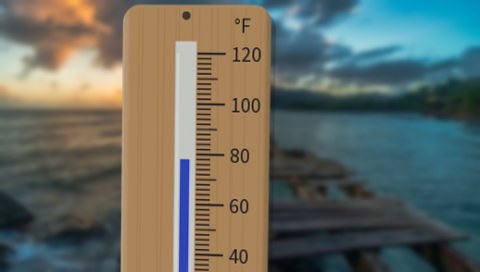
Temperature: 78 °F
